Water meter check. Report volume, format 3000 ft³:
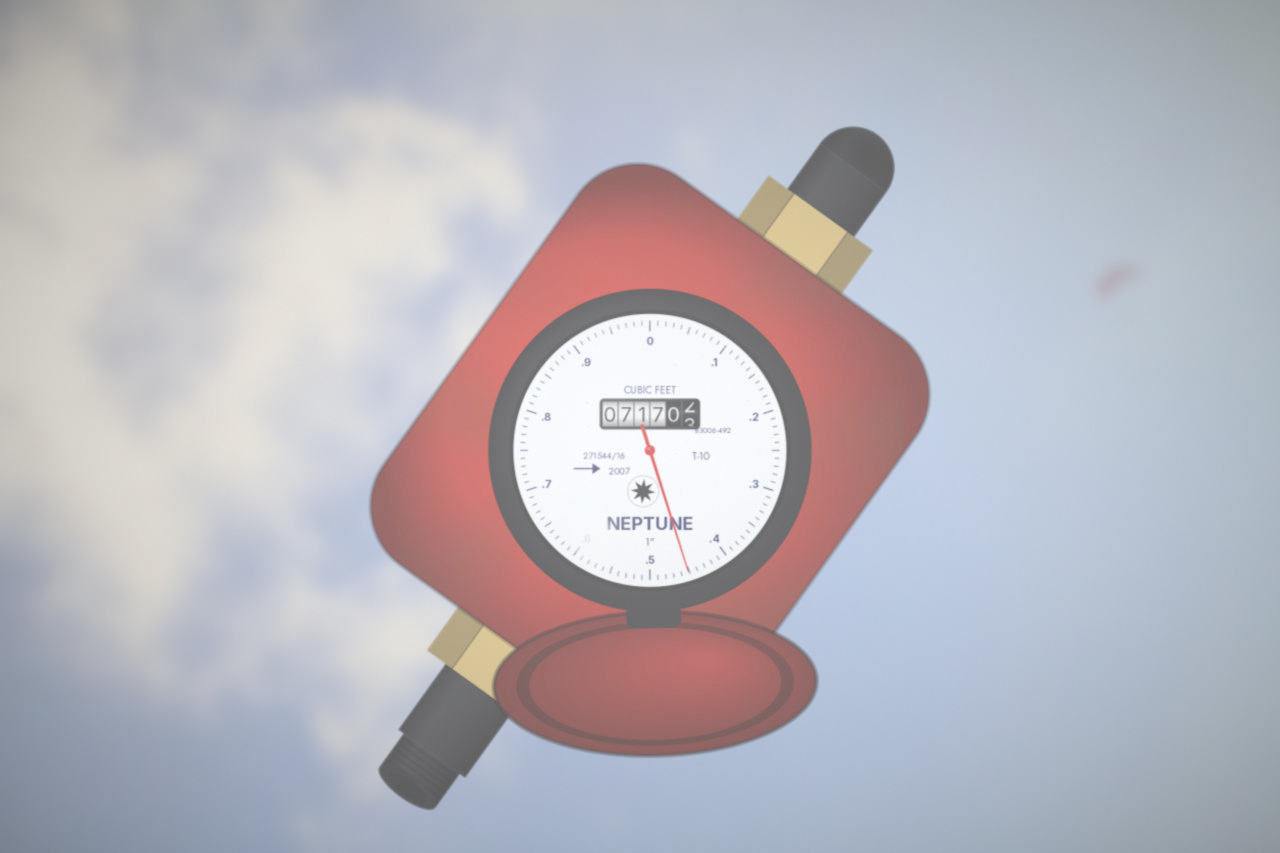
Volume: 71702.45 ft³
